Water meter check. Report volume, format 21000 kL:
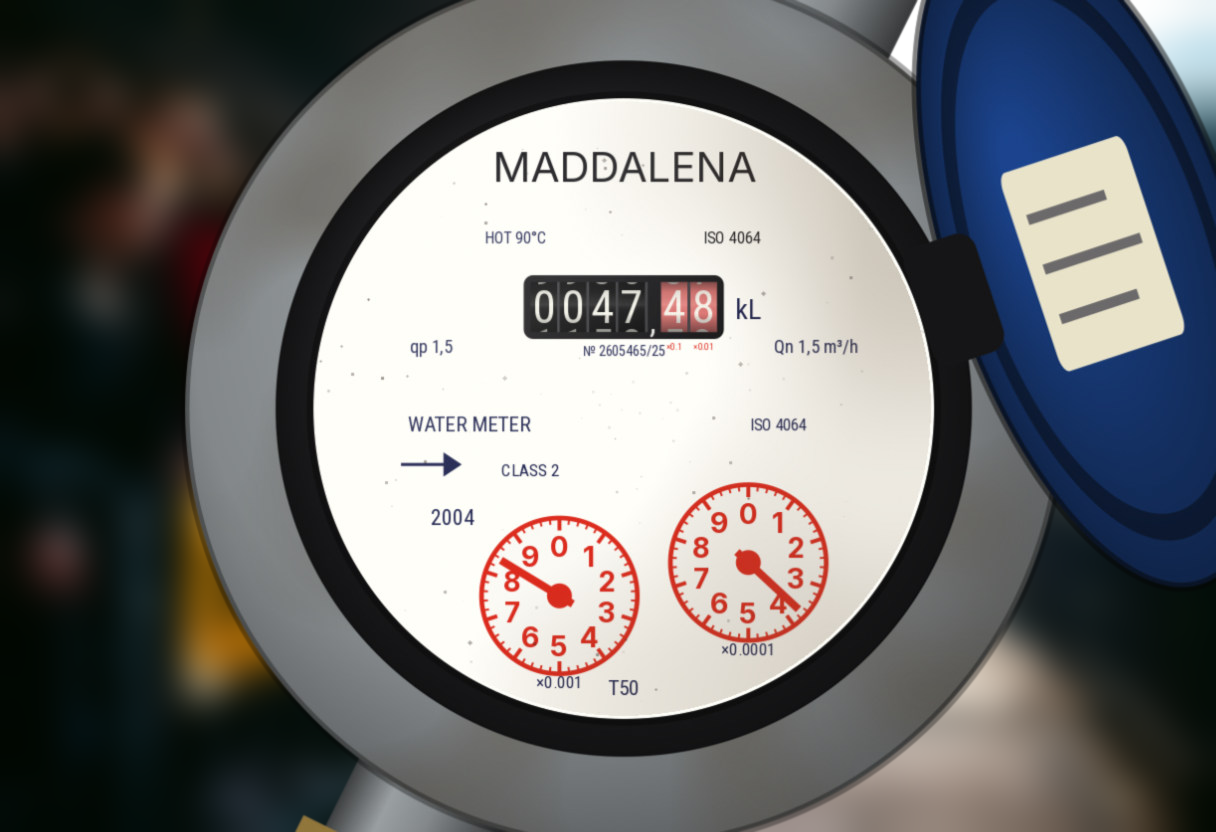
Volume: 47.4883 kL
